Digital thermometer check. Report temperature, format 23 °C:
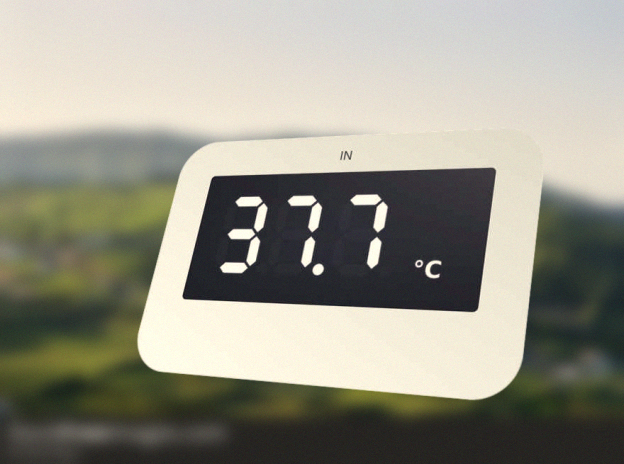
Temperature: 37.7 °C
